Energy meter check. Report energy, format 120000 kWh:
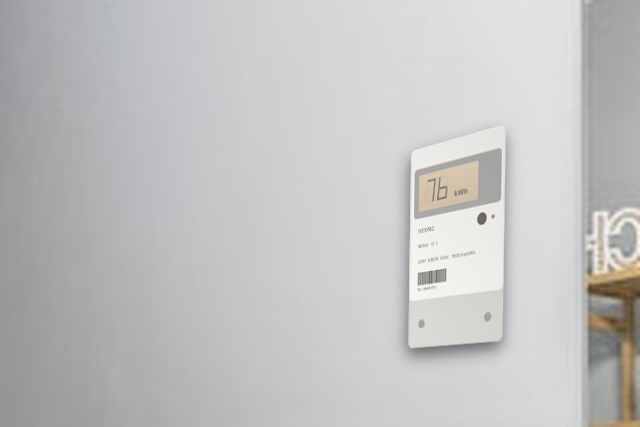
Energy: 76 kWh
